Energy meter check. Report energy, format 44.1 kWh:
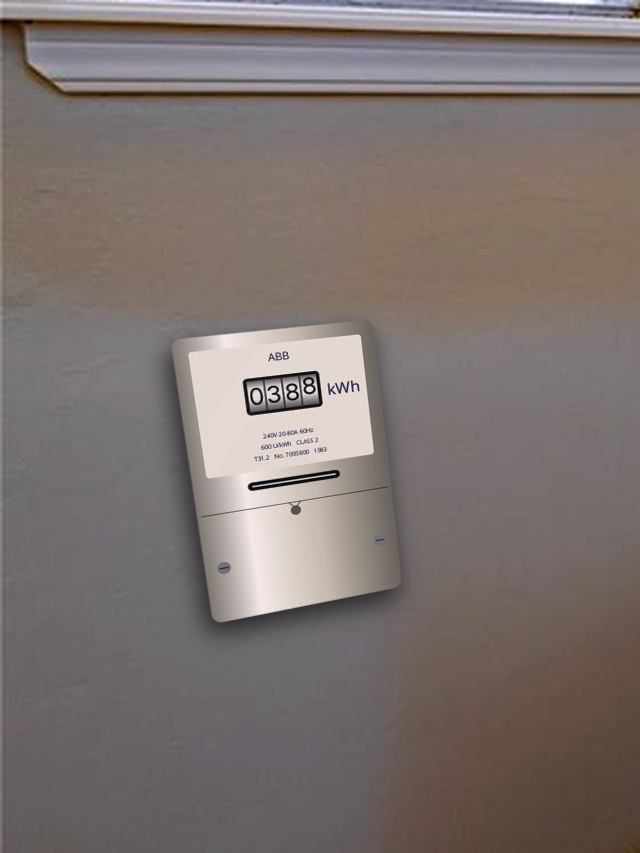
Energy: 388 kWh
